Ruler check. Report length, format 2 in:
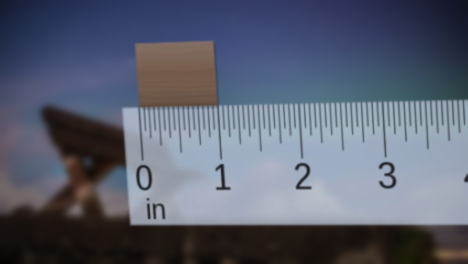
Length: 1 in
